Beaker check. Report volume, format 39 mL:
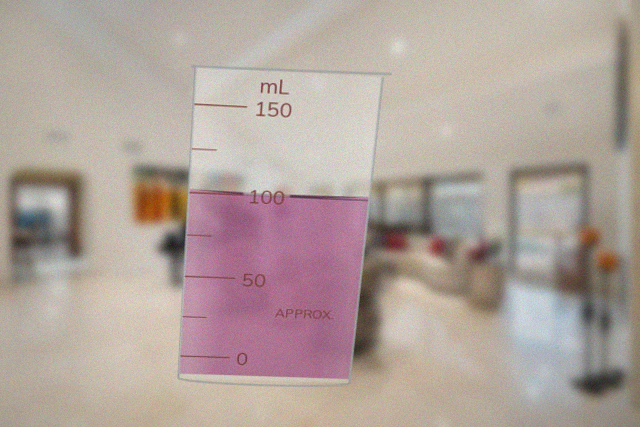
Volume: 100 mL
